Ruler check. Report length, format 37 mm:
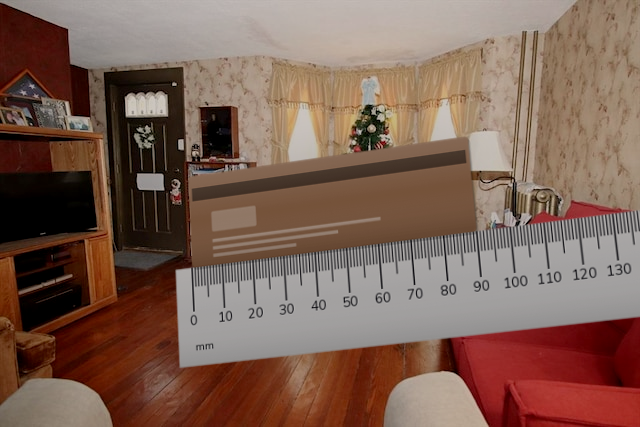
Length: 90 mm
